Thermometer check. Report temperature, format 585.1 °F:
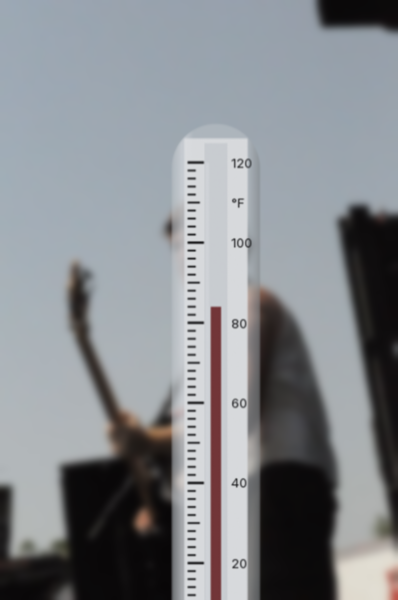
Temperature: 84 °F
